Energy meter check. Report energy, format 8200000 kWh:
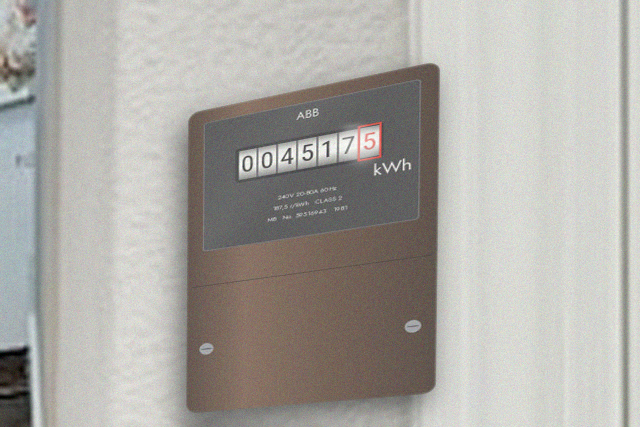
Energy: 4517.5 kWh
